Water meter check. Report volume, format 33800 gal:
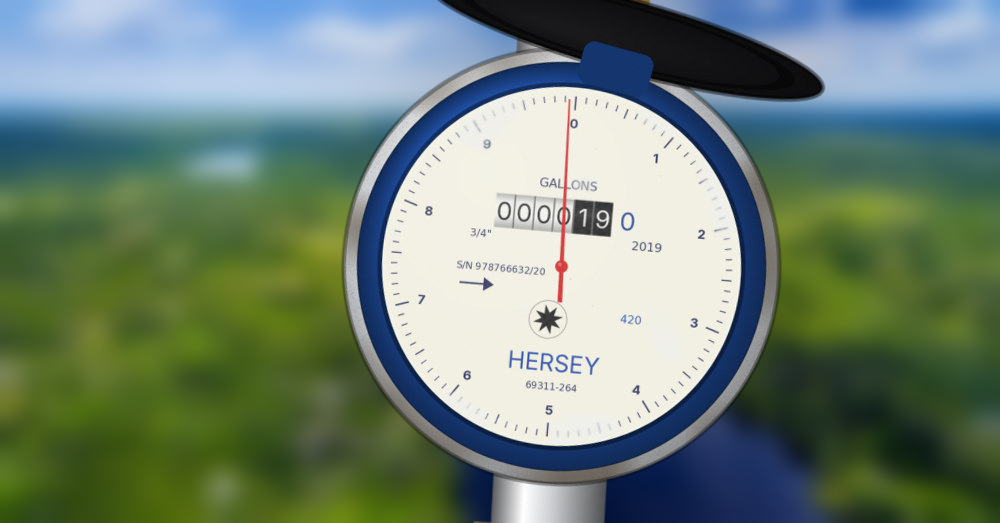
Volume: 189.9 gal
